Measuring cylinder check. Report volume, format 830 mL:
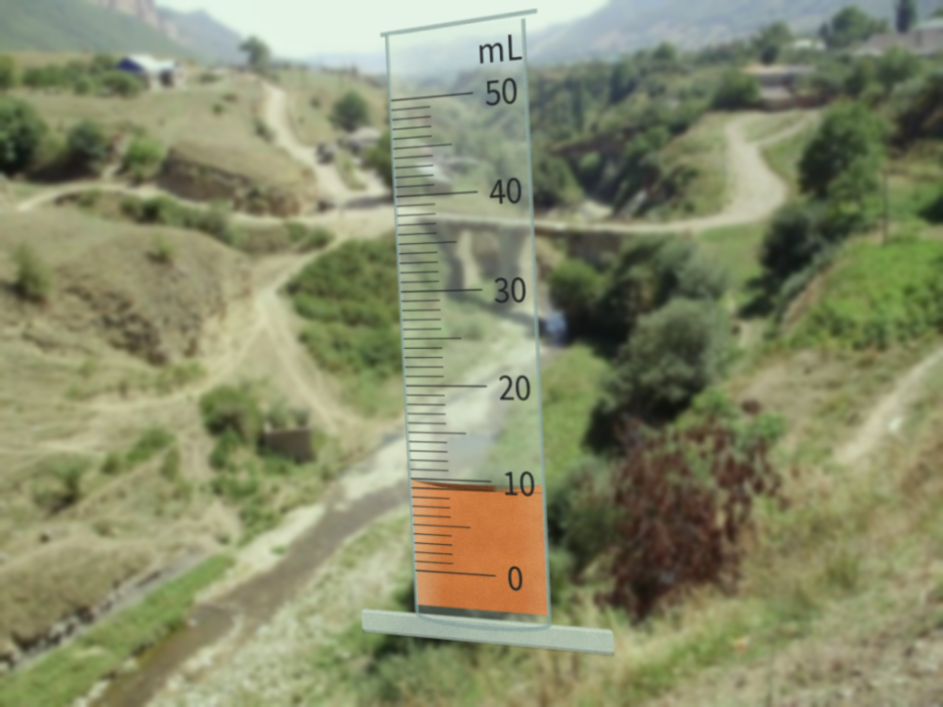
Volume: 9 mL
